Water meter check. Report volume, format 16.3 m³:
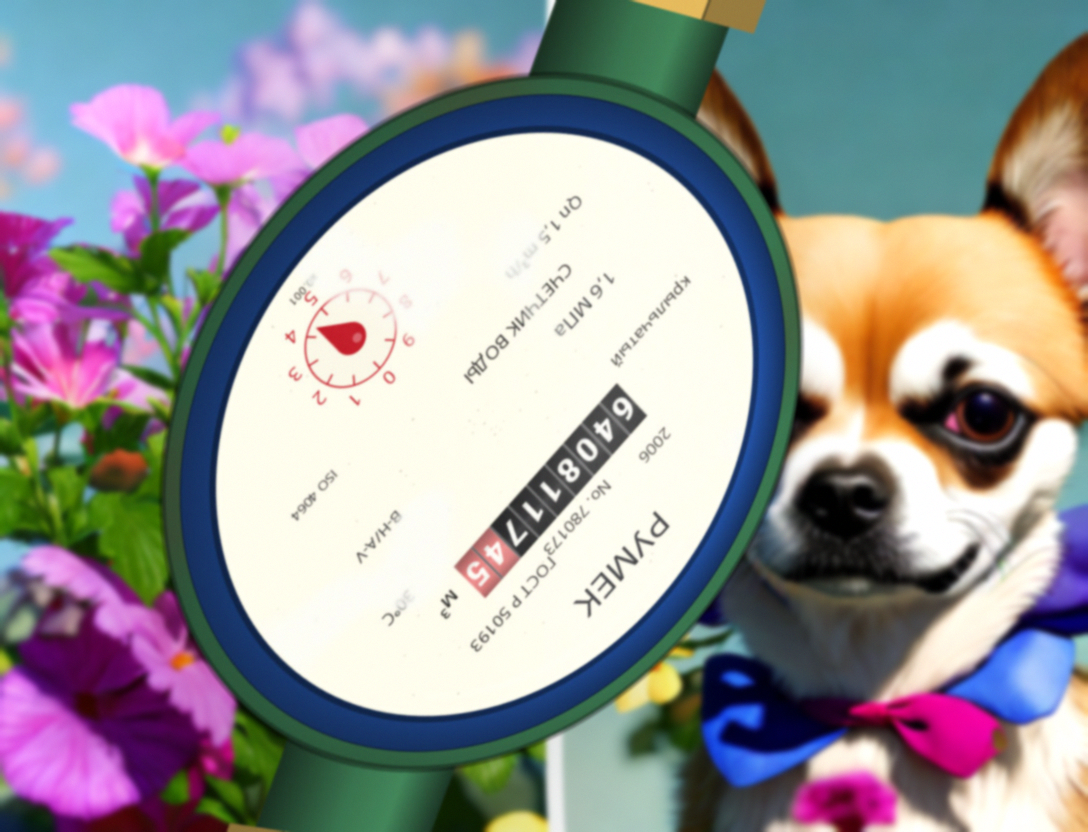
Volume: 6408117.454 m³
